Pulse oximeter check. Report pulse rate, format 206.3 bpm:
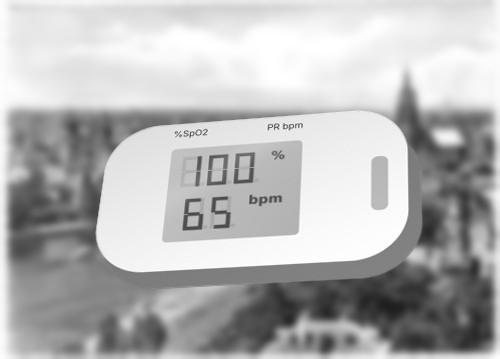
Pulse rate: 65 bpm
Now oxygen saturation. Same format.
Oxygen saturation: 100 %
